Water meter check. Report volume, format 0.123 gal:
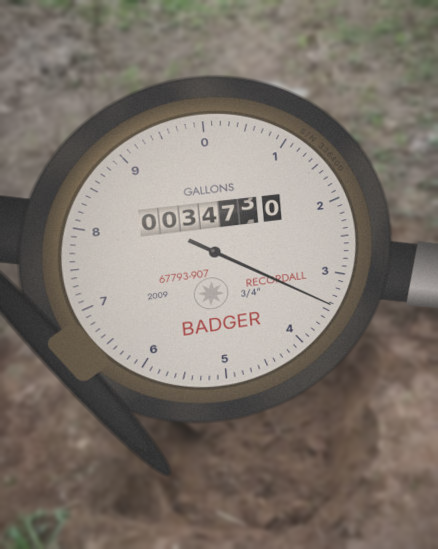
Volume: 34733.4 gal
